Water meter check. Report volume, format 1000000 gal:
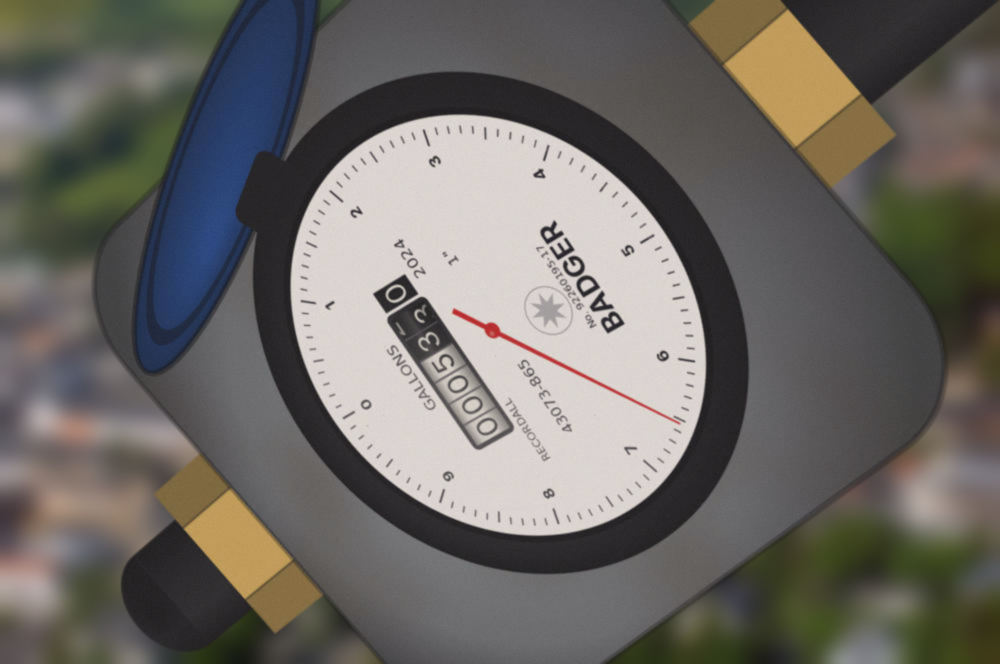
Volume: 5326.5 gal
